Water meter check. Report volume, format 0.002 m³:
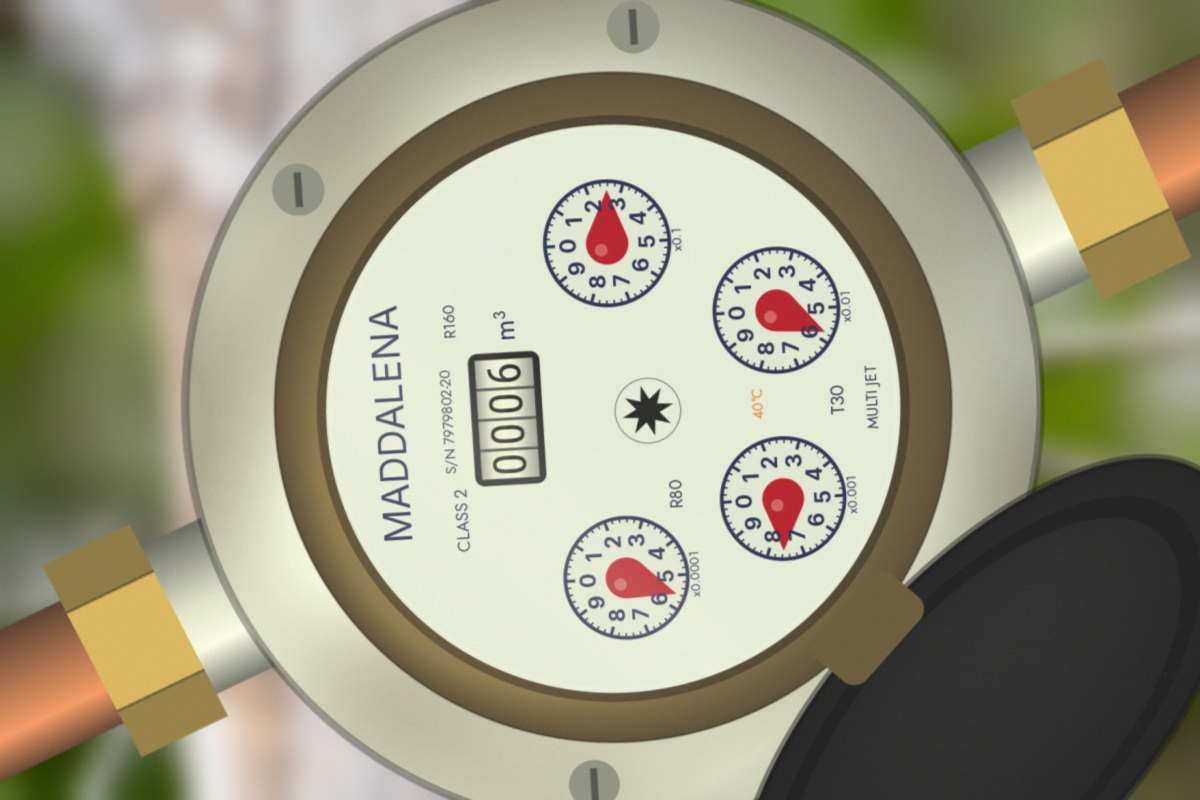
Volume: 6.2575 m³
